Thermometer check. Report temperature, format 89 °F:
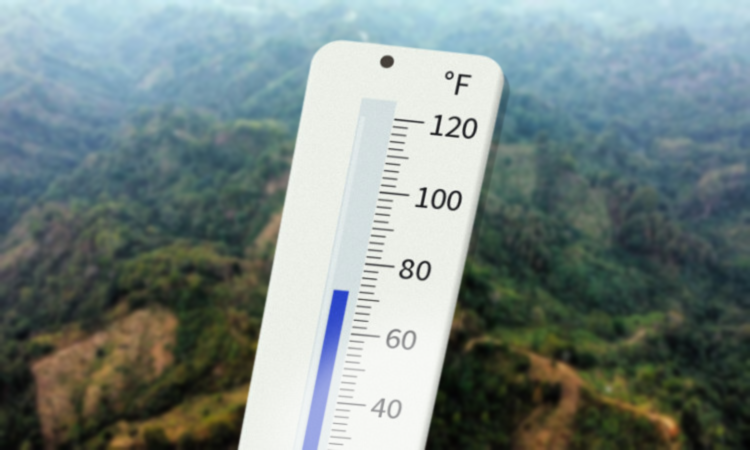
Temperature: 72 °F
